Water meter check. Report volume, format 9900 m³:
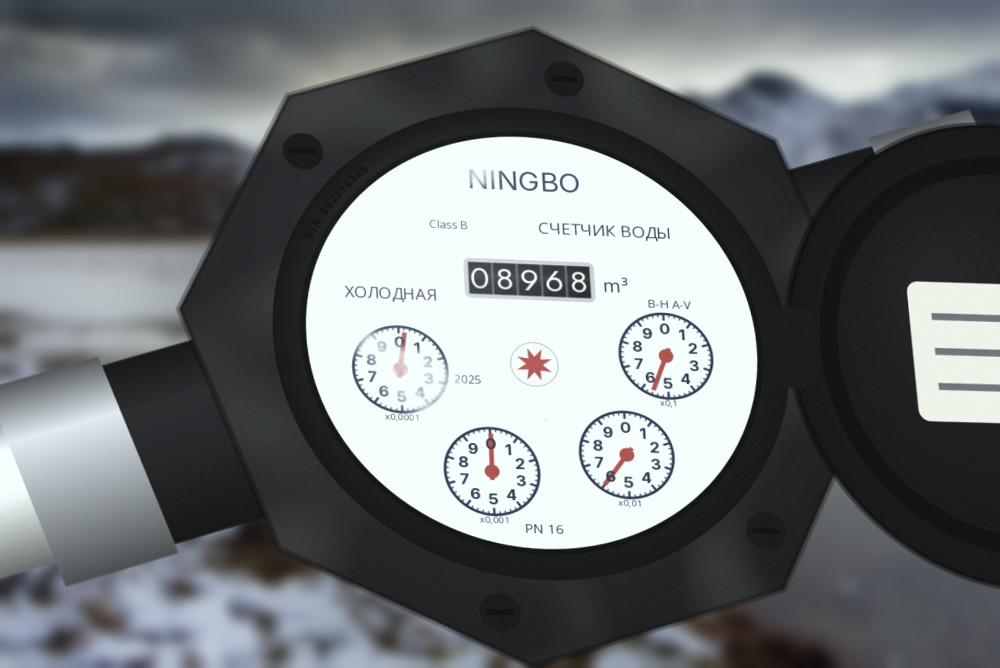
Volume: 8968.5600 m³
